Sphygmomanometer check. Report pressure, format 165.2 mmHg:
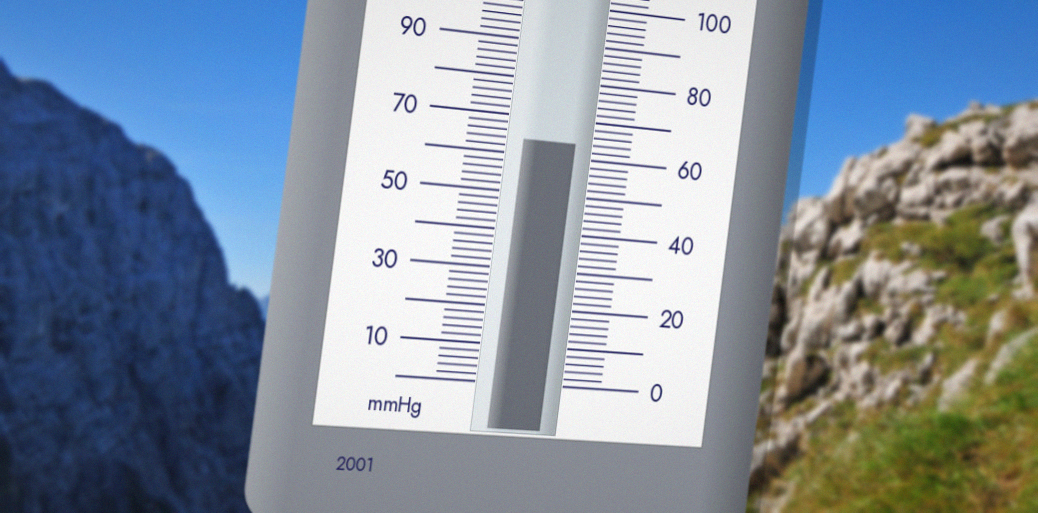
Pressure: 64 mmHg
